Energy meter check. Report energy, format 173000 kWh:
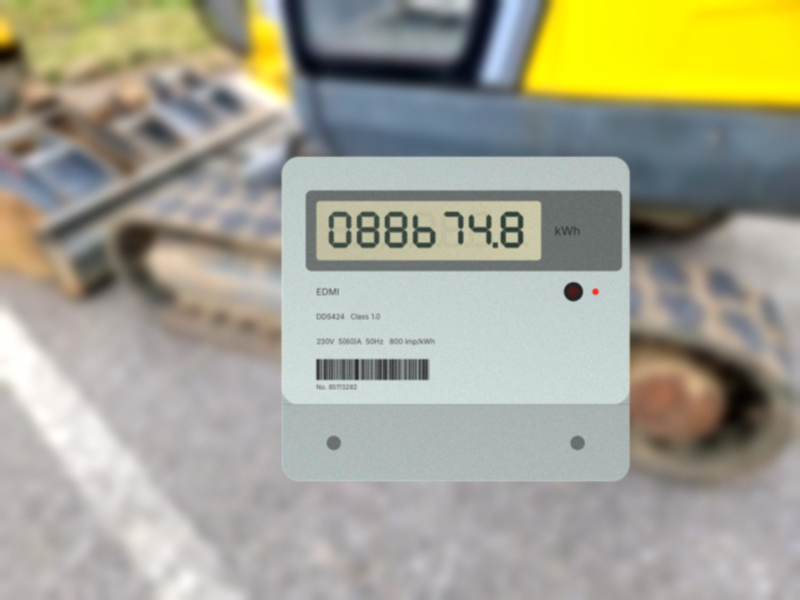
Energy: 88674.8 kWh
